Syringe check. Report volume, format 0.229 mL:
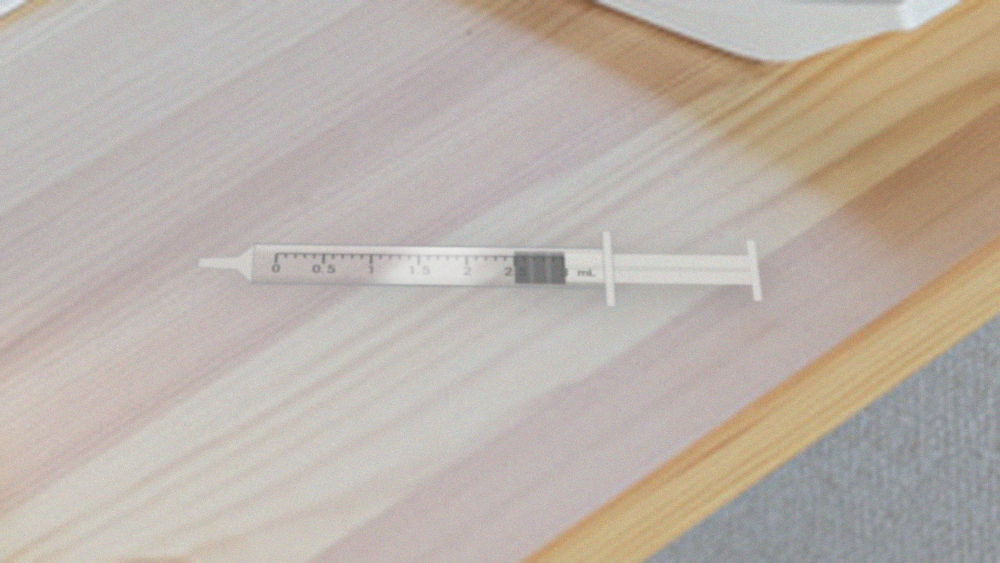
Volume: 2.5 mL
